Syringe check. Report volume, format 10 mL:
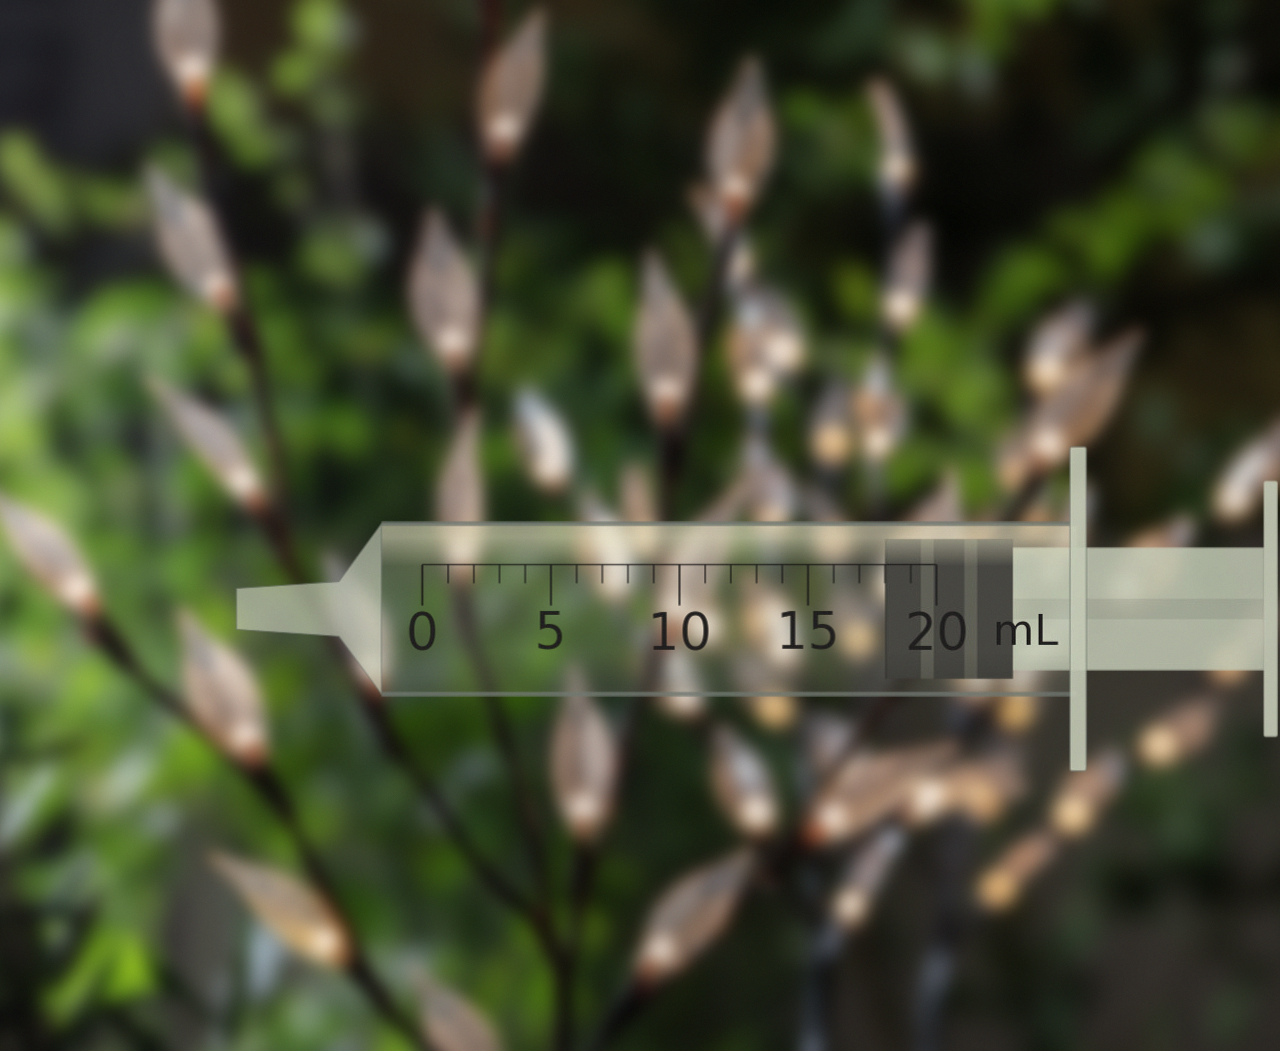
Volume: 18 mL
